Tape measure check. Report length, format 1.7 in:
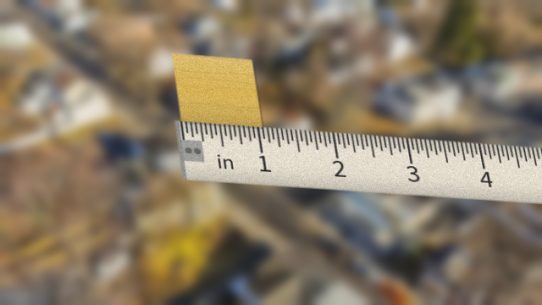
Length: 1.0625 in
